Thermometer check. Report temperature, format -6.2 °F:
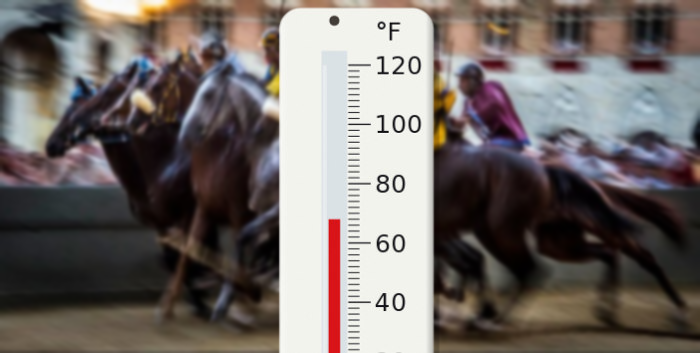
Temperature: 68 °F
